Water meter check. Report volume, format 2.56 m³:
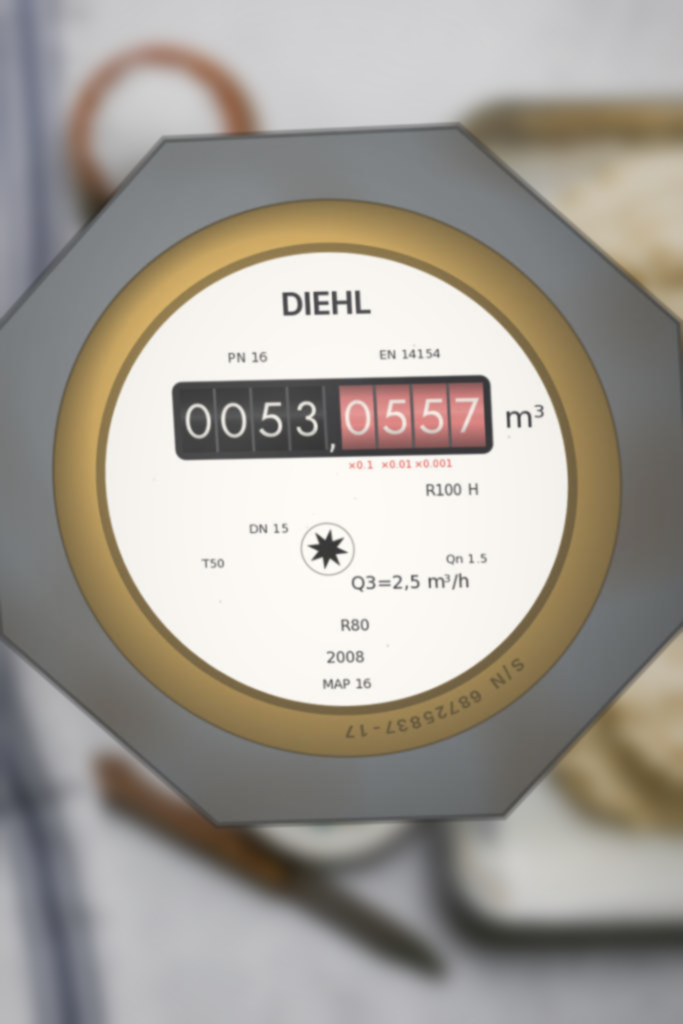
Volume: 53.0557 m³
